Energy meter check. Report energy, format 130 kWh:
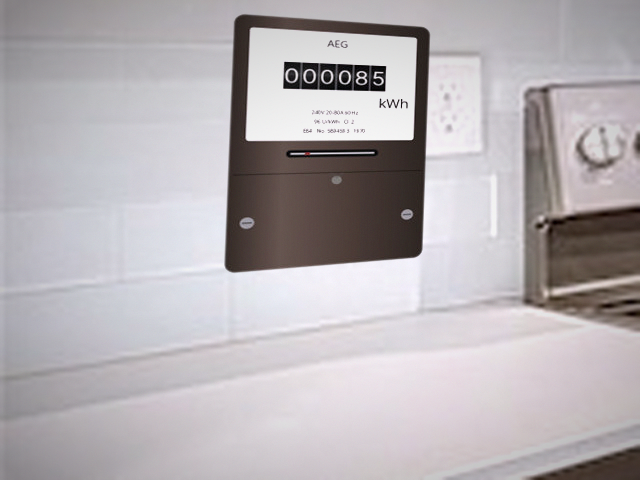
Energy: 85 kWh
